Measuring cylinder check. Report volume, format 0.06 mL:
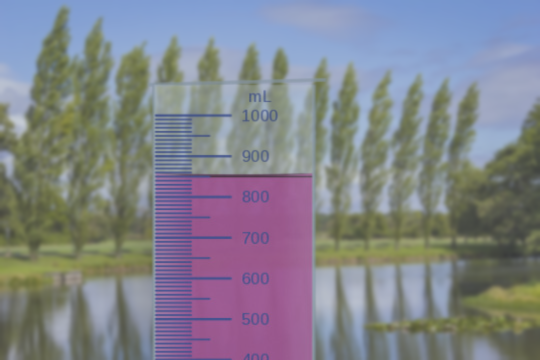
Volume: 850 mL
